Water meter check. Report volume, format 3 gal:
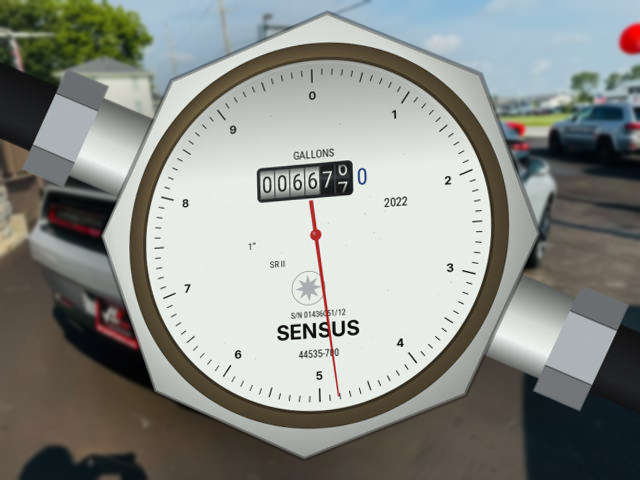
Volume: 66764.8 gal
